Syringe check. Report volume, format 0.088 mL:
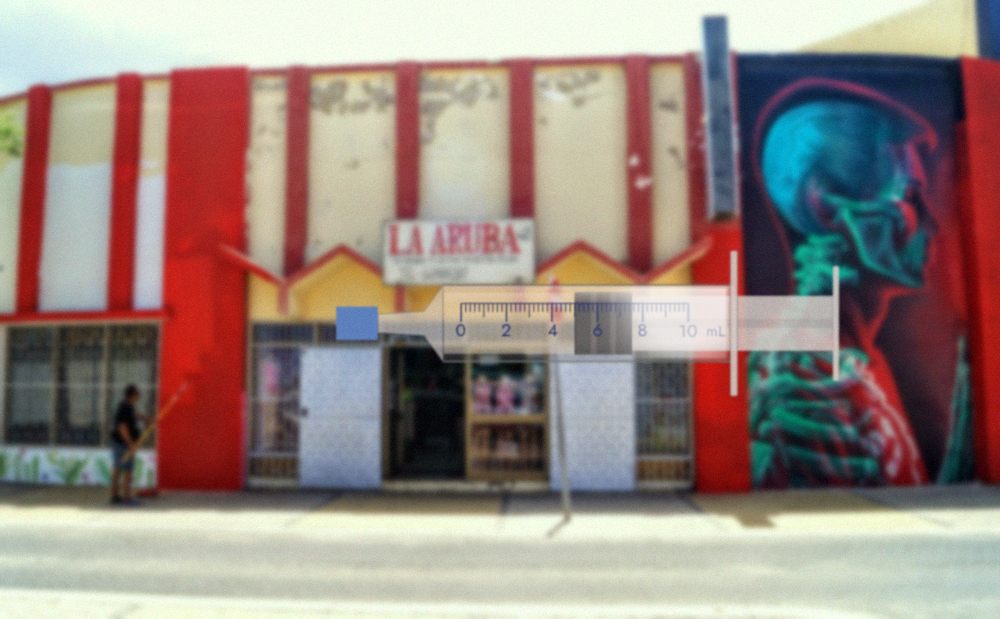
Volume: 5 mL
